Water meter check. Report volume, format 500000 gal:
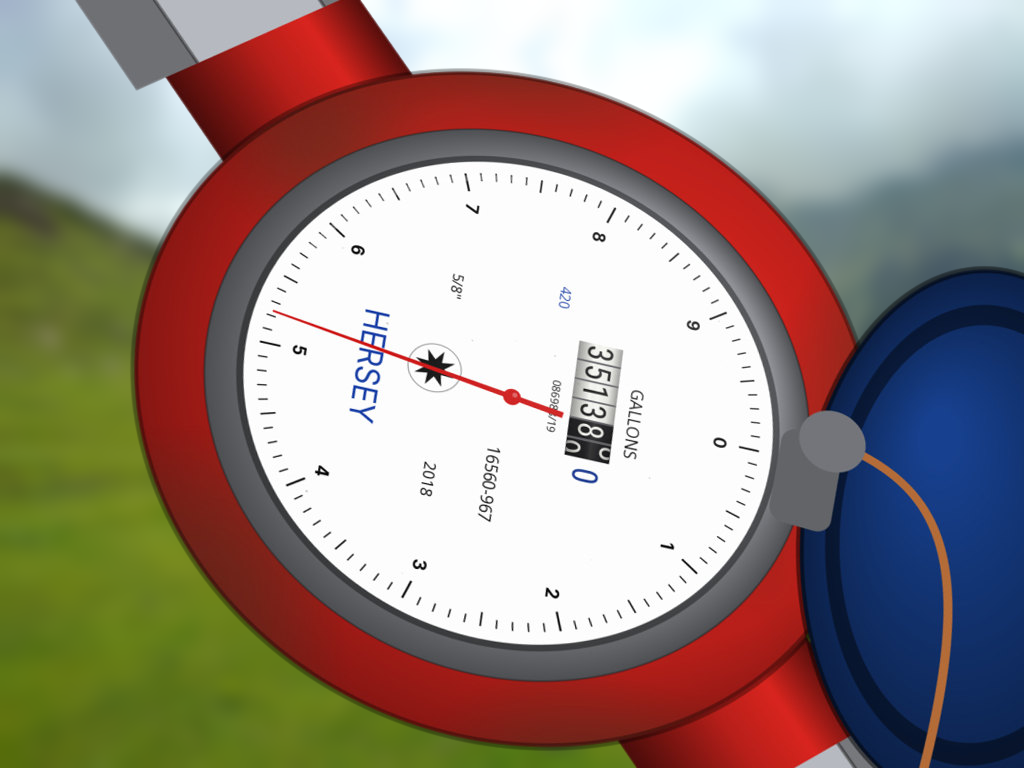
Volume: 3513885.2 gal
